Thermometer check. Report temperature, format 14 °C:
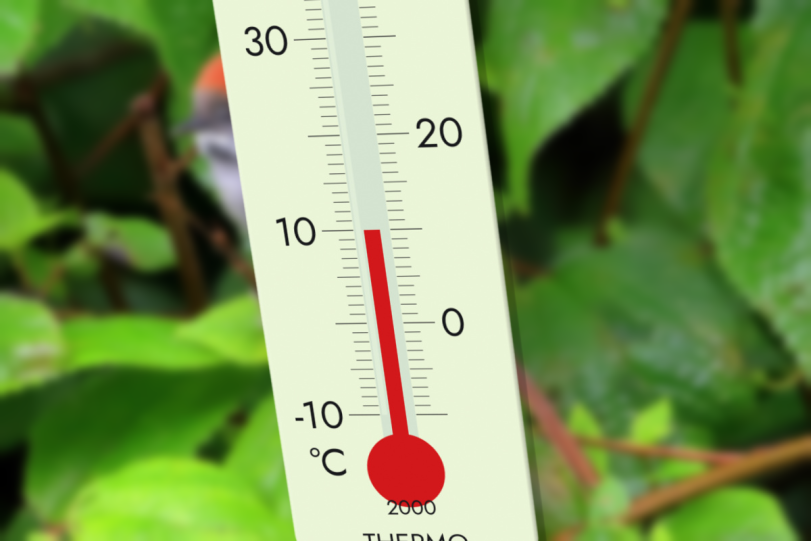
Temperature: 10 °C
